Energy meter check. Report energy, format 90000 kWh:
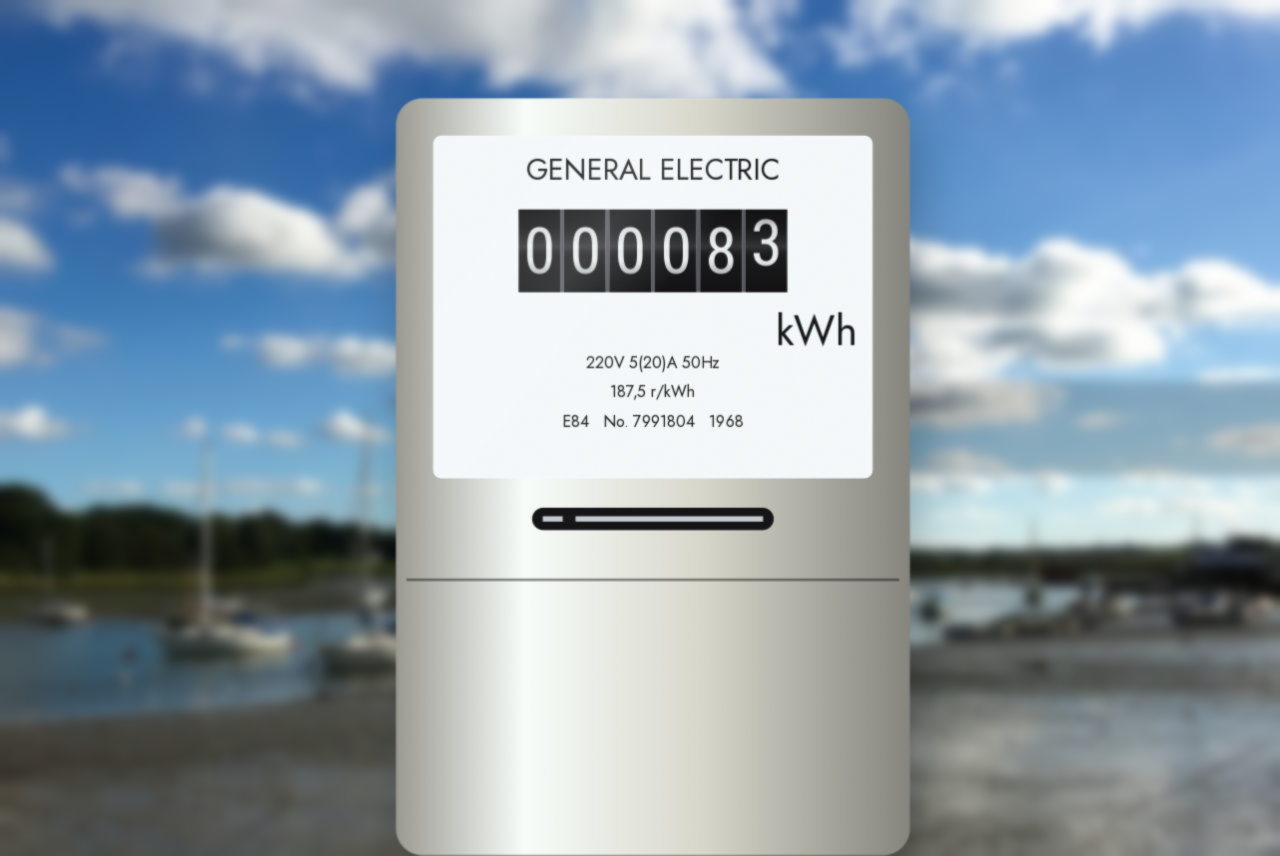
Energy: 83 kWh
